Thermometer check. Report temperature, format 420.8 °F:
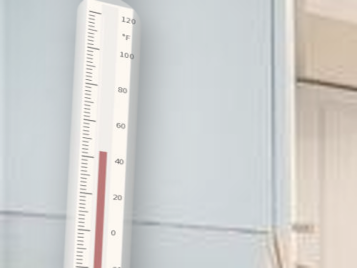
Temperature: 44 °F
